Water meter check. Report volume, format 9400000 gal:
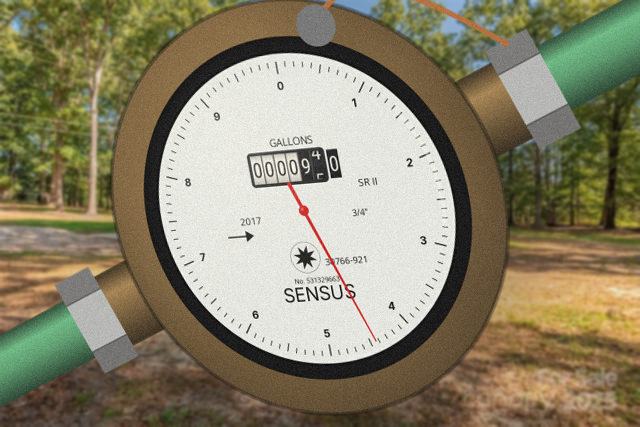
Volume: 944.4 gal
